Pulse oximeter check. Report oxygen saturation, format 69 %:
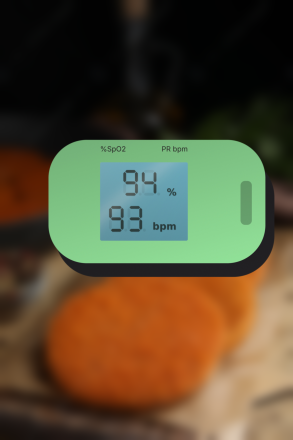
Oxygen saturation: 94 %
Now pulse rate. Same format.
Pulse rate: 93 bpm
